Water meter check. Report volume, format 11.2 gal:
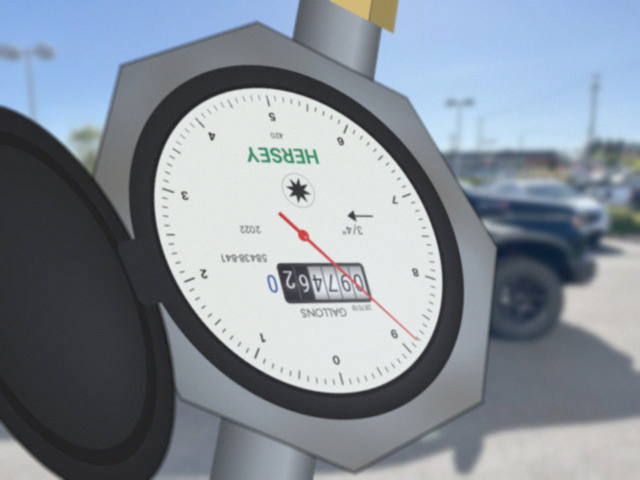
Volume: 974618.8 gal
